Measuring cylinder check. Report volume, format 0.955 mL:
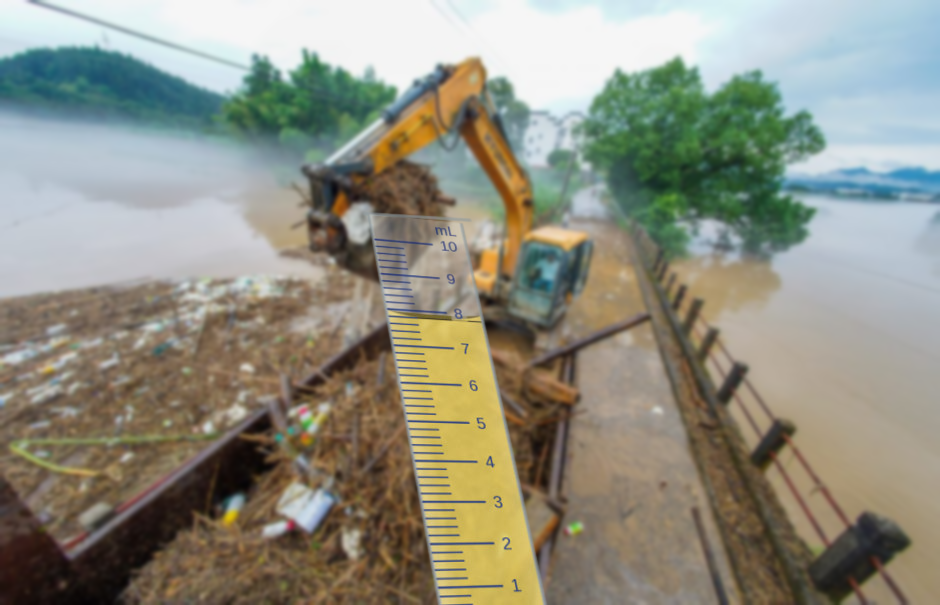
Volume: 7.8 mL
